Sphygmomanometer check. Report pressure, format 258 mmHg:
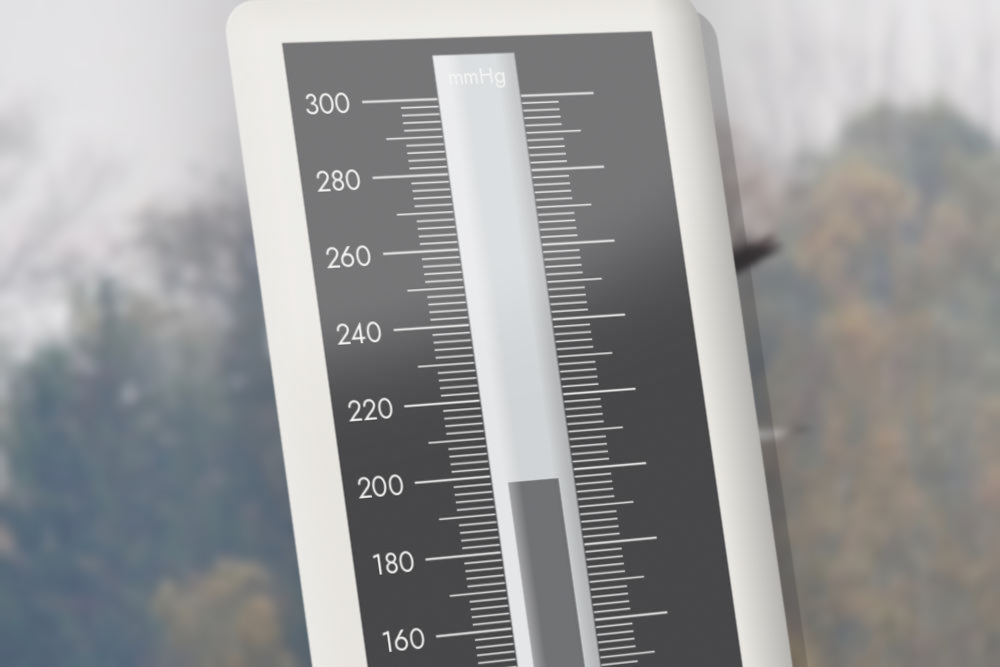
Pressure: 198 mmHg
